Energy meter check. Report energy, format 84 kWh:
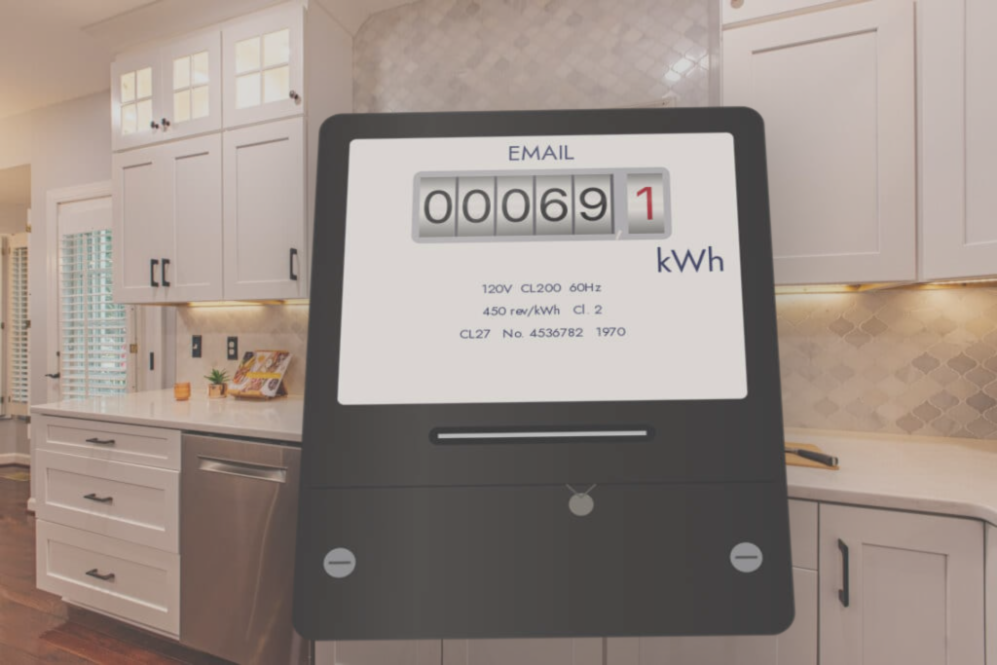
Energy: 69.1 kWh
